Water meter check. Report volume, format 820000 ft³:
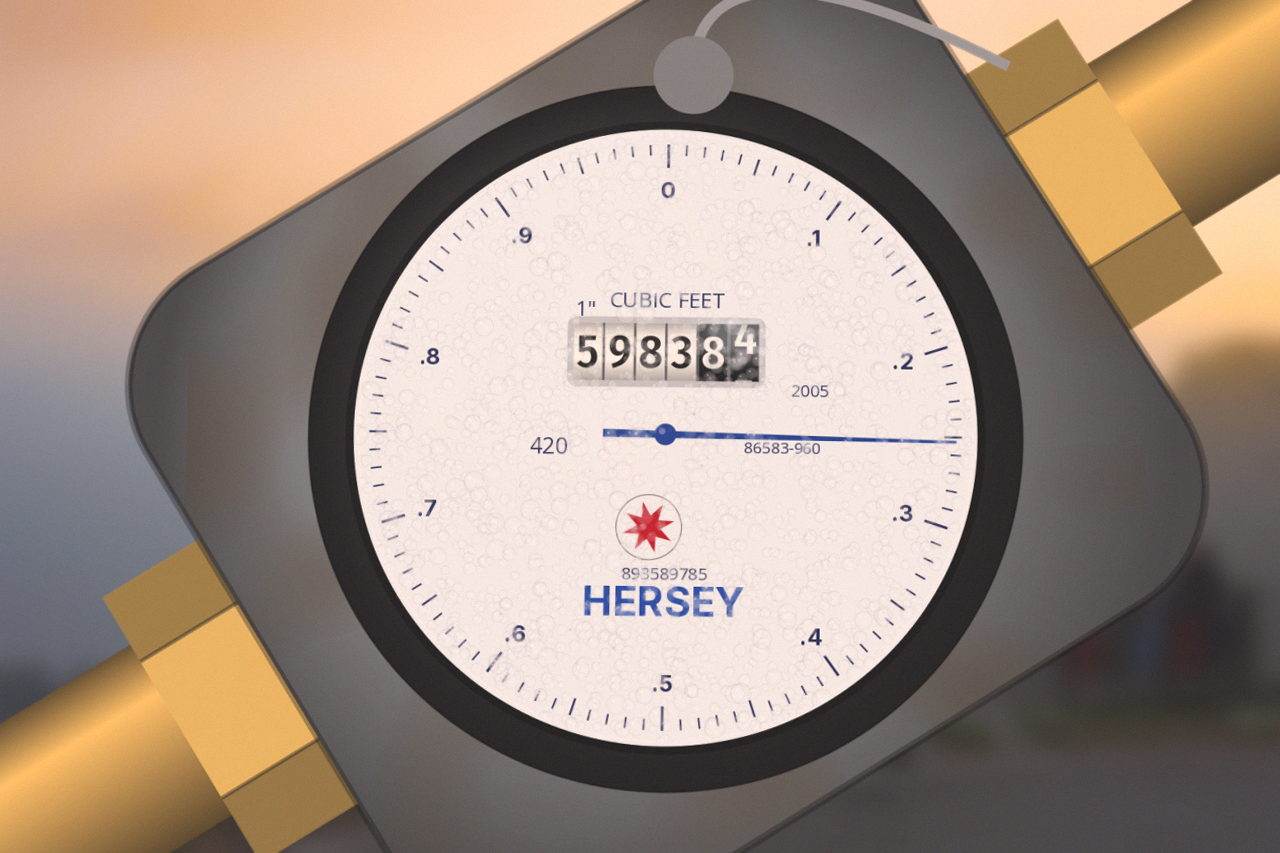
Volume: 598384.25 ft³
